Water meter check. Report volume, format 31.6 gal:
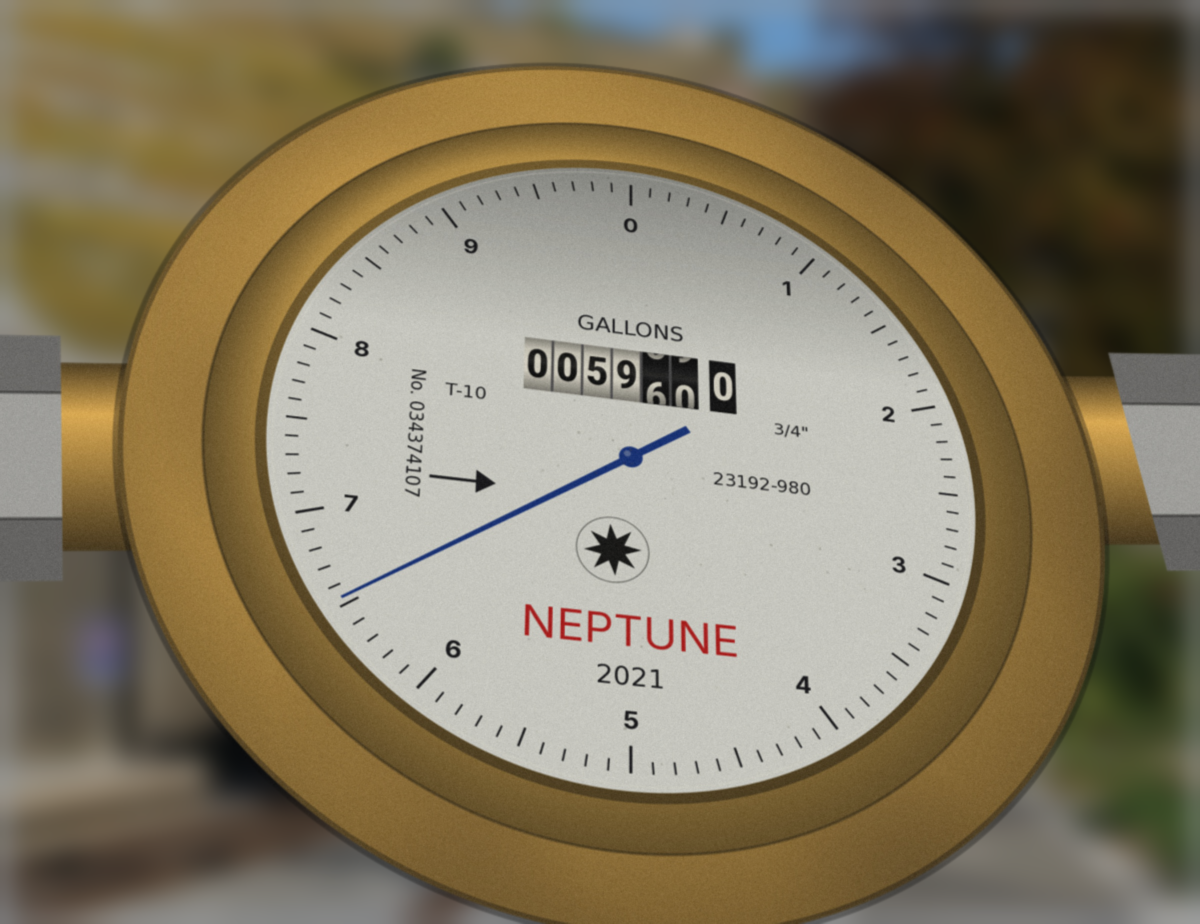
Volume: 59596.5 gal
